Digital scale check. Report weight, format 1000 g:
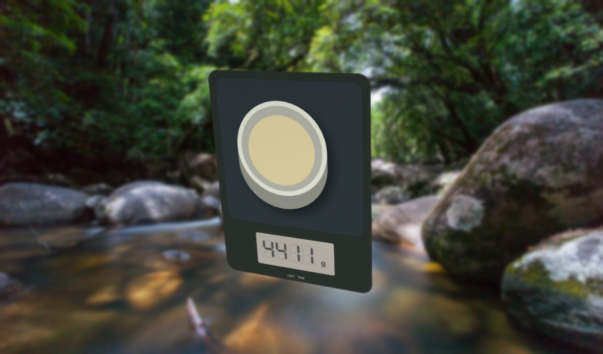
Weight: 4411 g
